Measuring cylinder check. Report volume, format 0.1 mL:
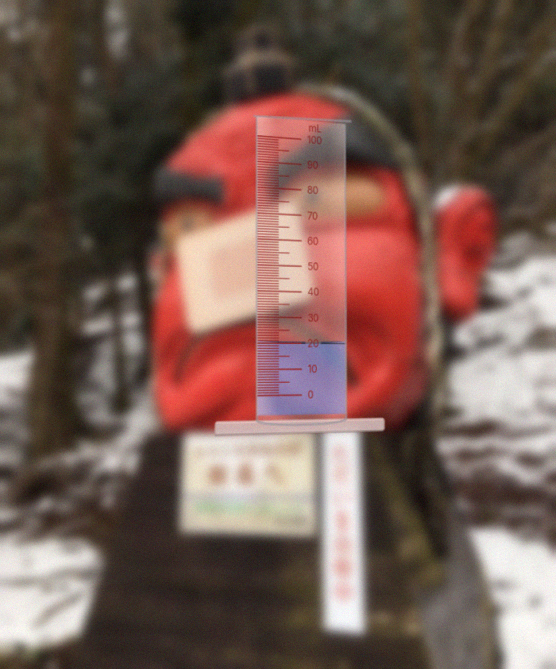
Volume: 20 mL
